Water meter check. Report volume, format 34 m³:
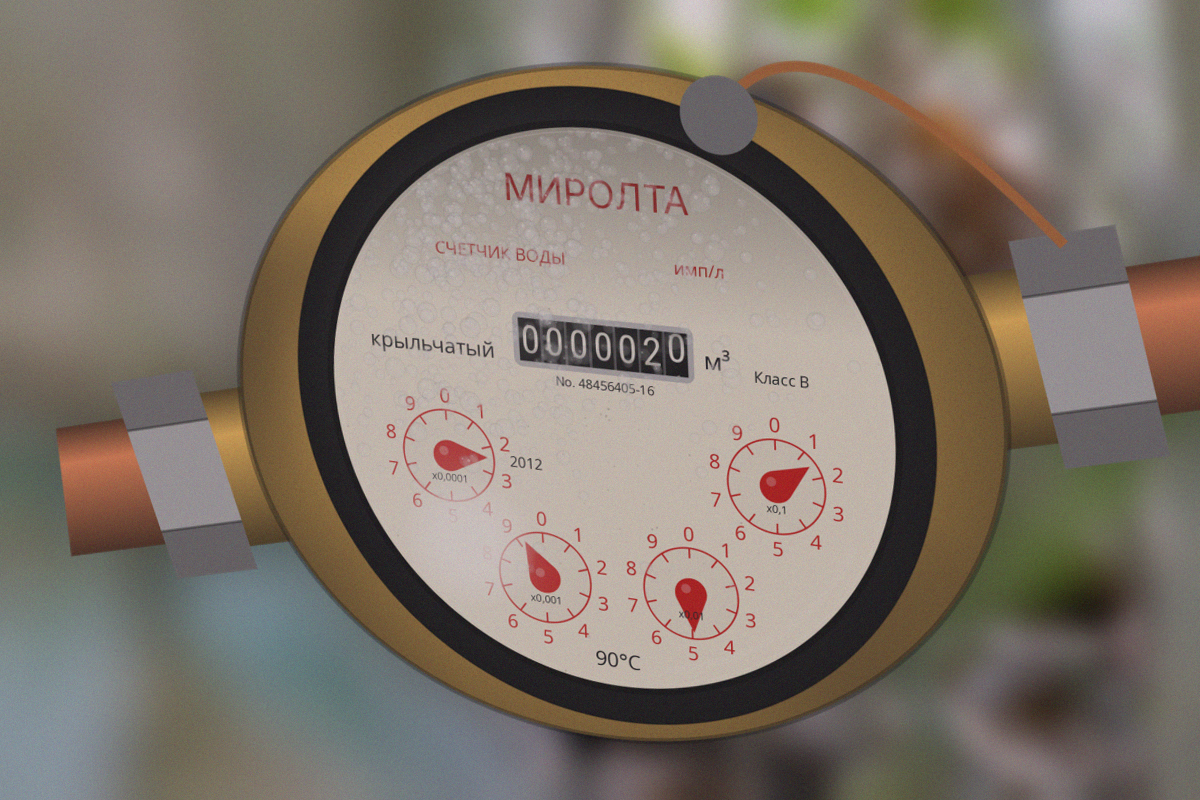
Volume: 20.1492 m³
